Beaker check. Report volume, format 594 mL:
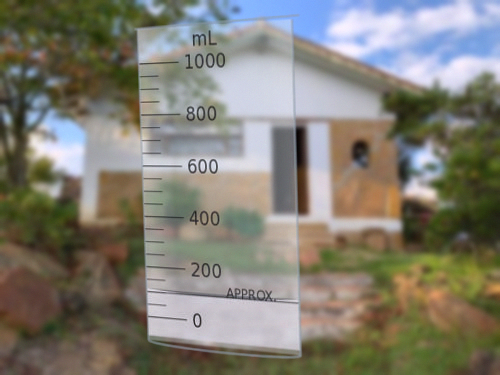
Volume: 100 mL
